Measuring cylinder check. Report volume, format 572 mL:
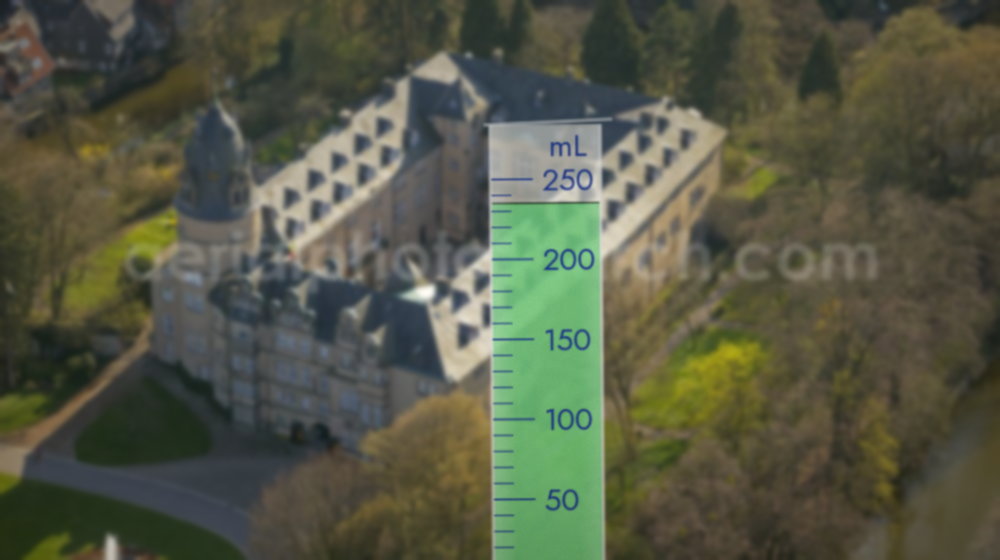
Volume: 235 mL
